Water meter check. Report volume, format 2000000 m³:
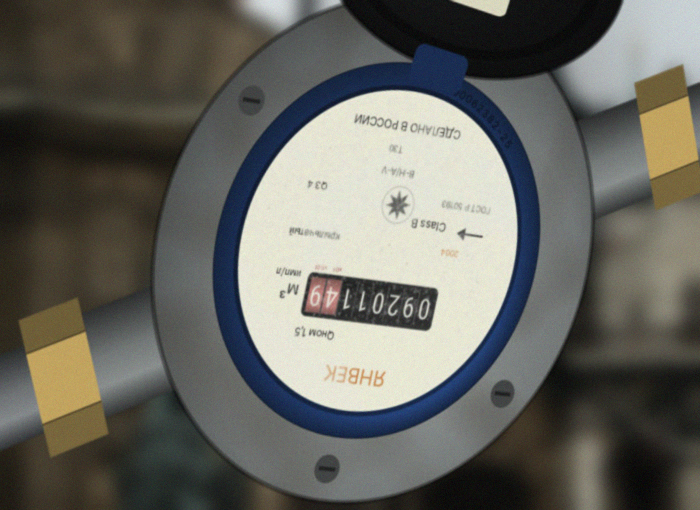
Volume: 92011.49 m³
